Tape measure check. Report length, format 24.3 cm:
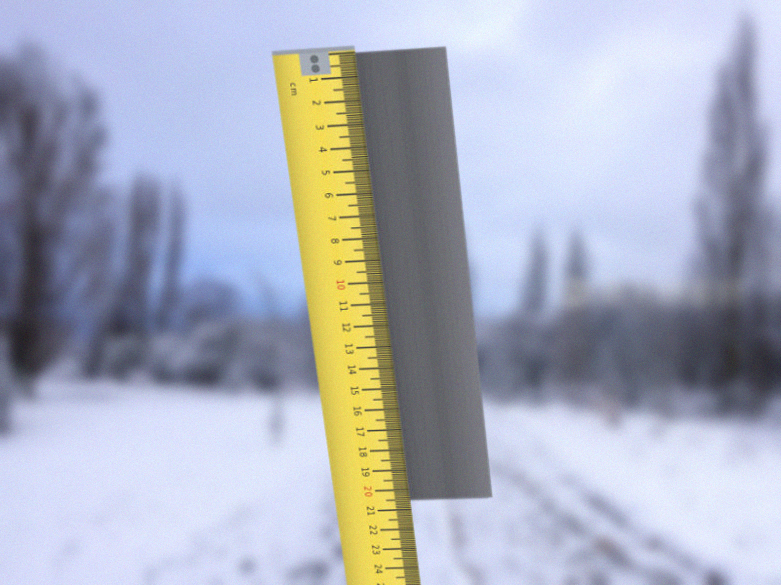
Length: 20.5 cm
